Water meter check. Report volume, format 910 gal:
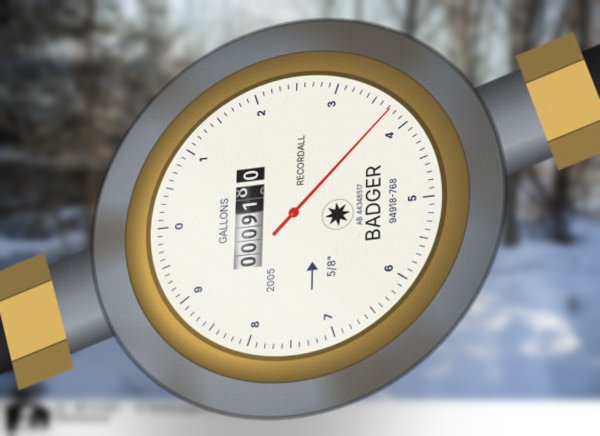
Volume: 9183.7 gal
